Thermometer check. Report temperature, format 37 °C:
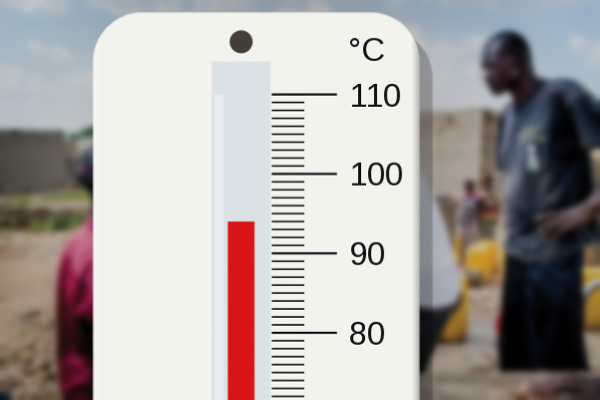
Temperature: 94 °C
